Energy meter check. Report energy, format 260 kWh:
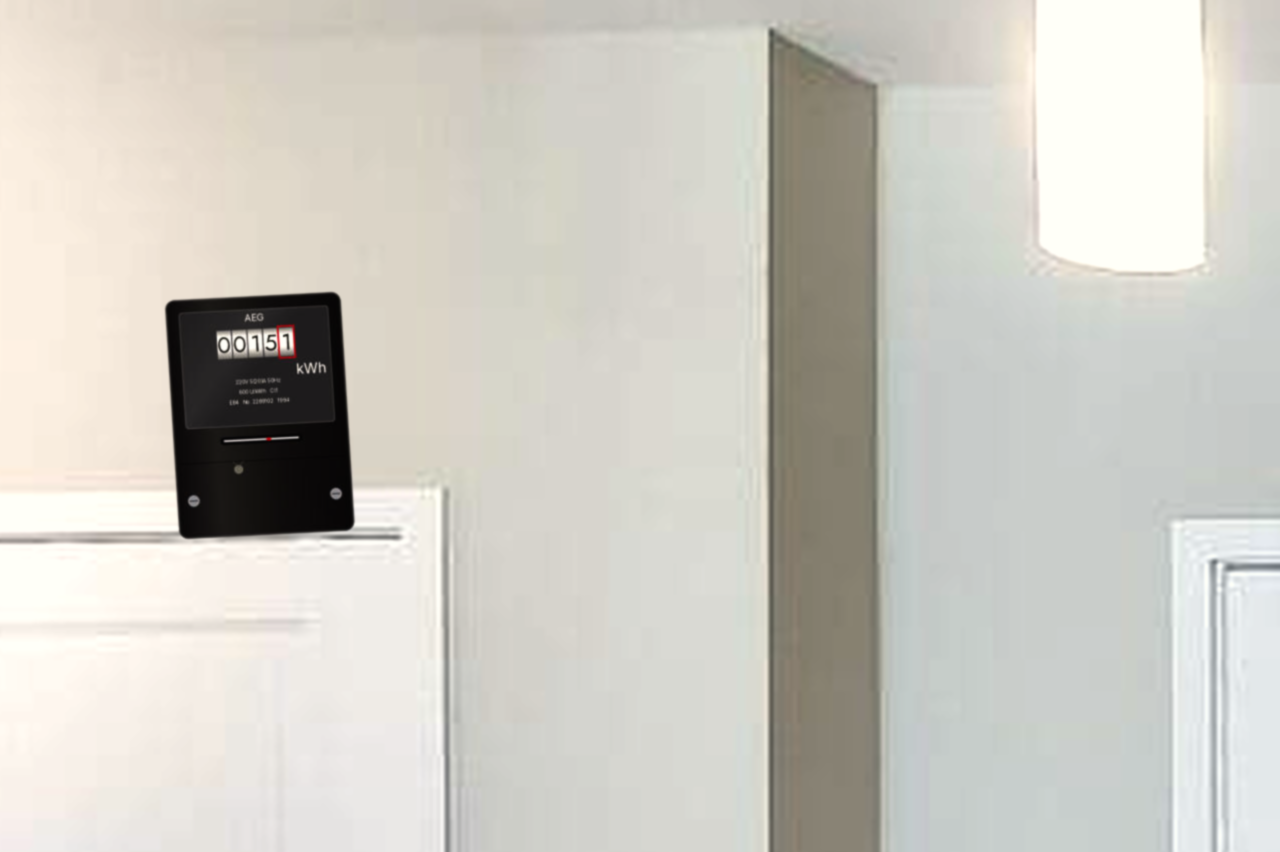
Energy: 15.1 kWh
